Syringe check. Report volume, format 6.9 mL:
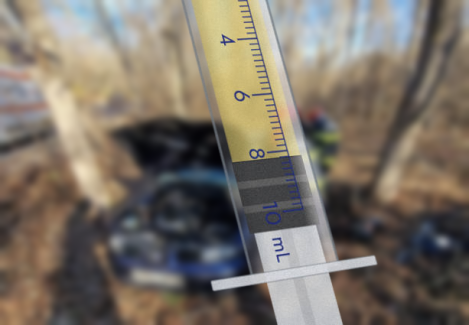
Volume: 8.2 mL
